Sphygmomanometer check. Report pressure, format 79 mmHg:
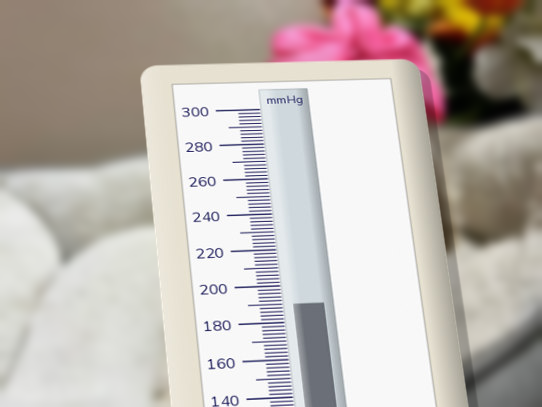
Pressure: 190 mmHg
